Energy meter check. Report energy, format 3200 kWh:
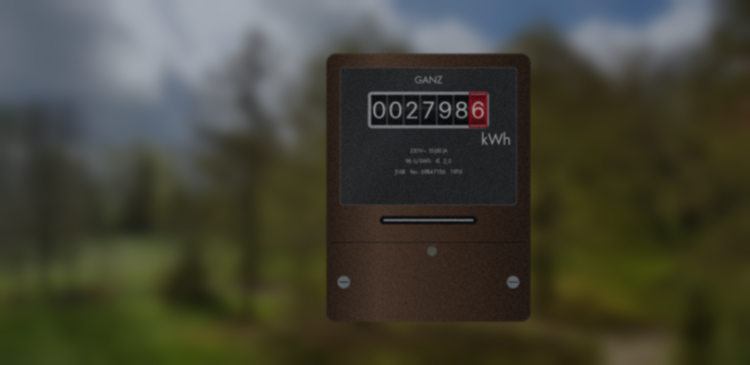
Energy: 2798.6 kWh
